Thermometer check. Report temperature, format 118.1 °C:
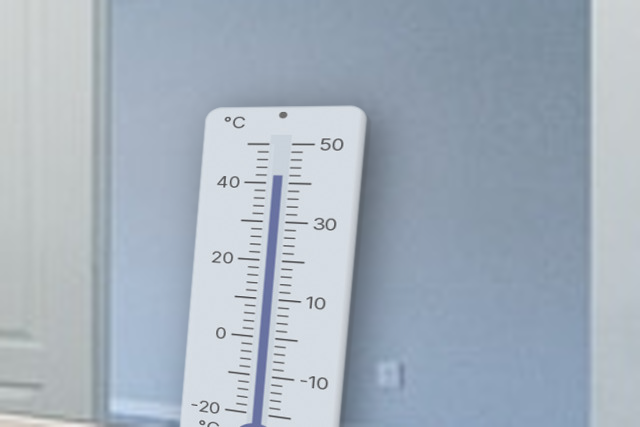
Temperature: 42 °C
